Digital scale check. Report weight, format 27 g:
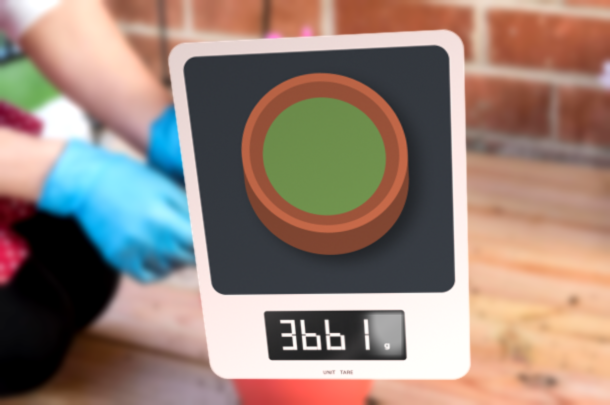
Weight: 3661 g
